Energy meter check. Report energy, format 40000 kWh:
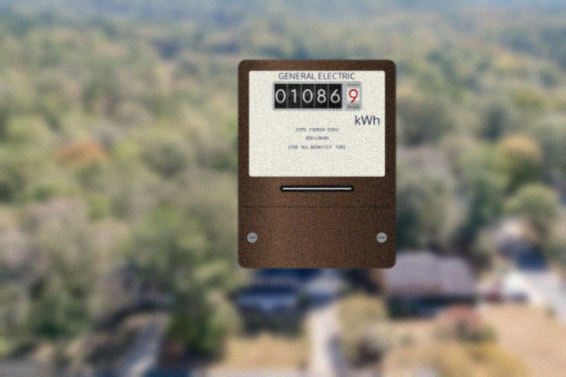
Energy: 1086.9 kWh
